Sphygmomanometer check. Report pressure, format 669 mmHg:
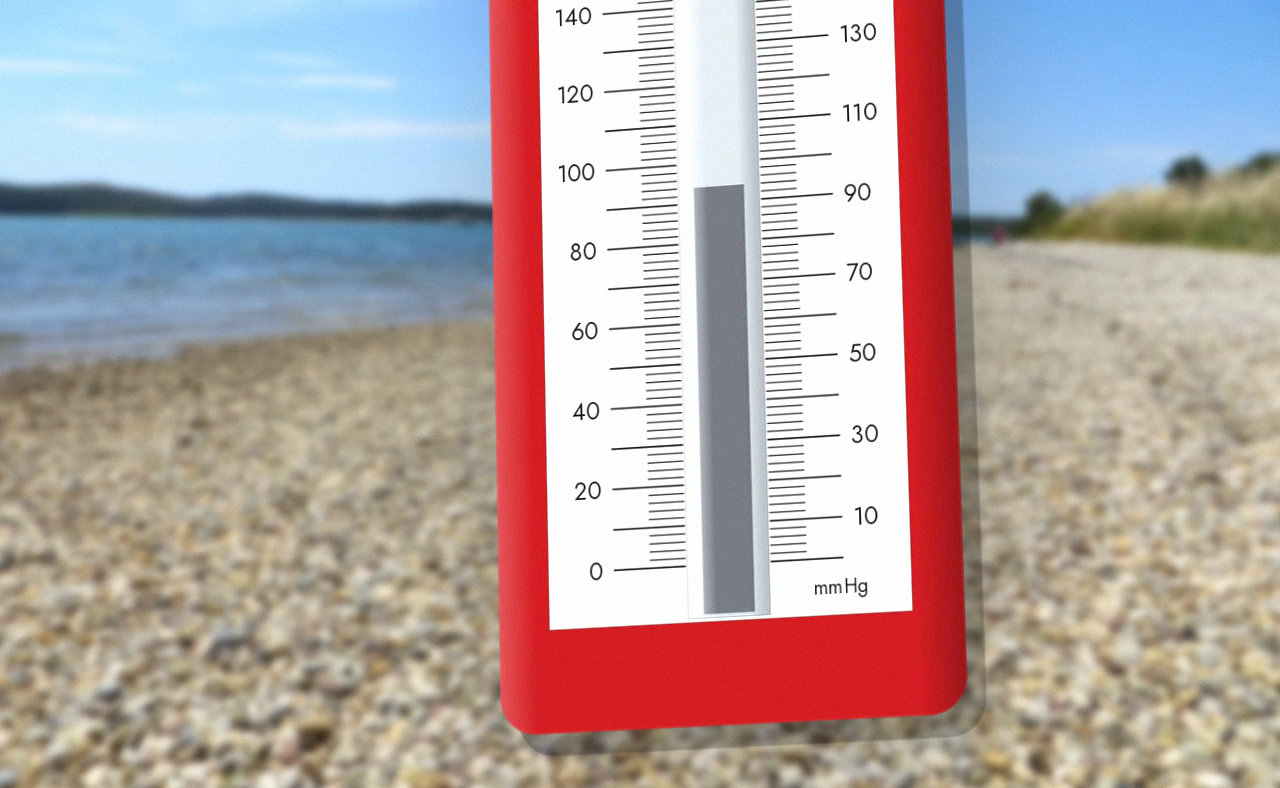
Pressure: 94 mmHg
